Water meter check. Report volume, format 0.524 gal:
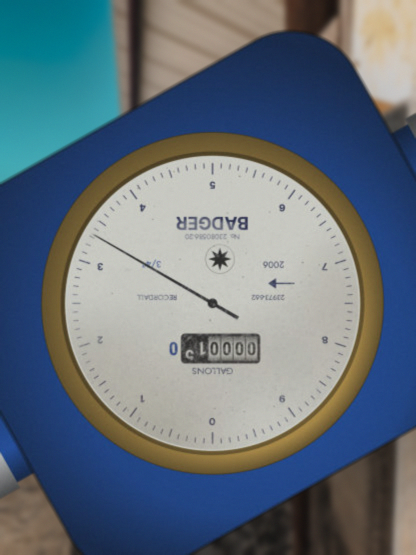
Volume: 153.3 gal
